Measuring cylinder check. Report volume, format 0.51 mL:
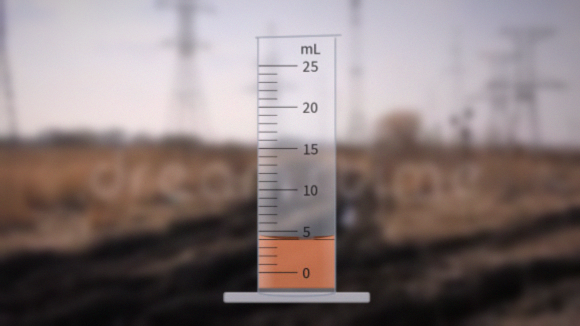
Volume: 4 mL
